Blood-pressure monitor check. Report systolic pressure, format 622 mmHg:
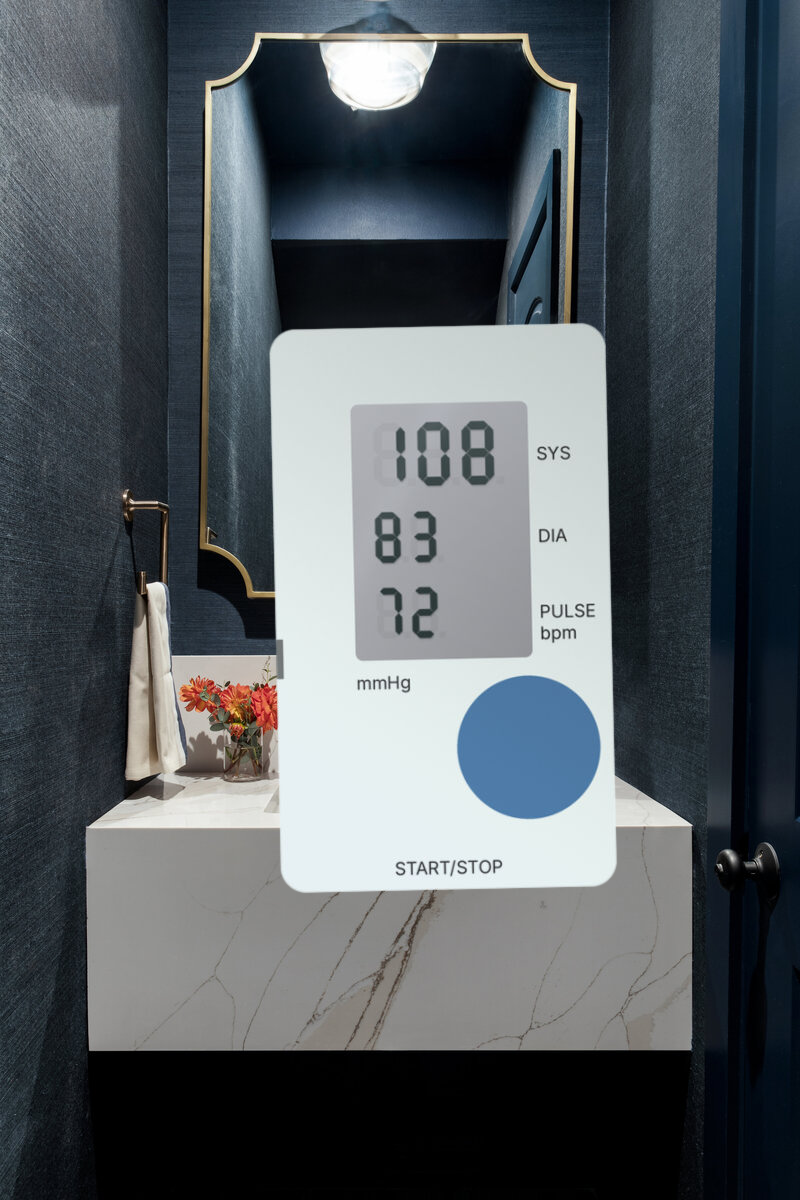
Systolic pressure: 108 mmHg
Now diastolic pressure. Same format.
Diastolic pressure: 83 mmHg
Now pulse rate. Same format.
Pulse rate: 72 bpm
